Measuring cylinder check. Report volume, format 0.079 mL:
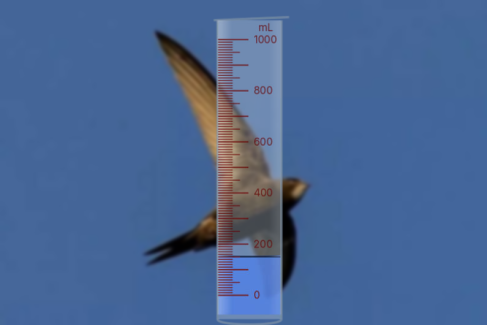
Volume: 150 mL
